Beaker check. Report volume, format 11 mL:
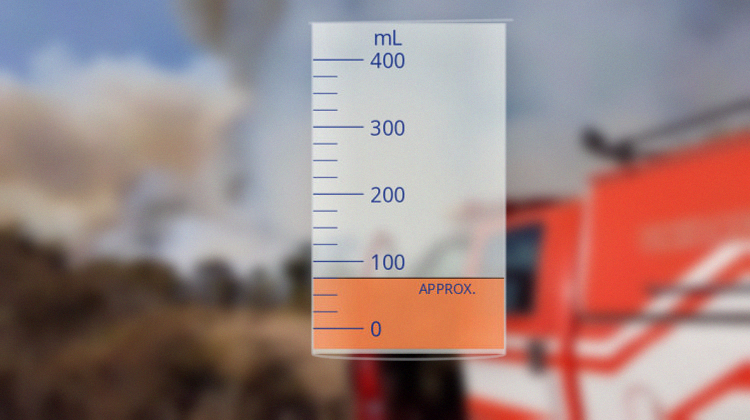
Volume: 75 mL
